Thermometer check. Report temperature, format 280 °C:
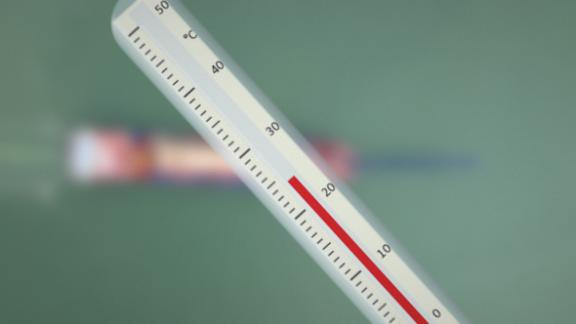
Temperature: 24 °C
